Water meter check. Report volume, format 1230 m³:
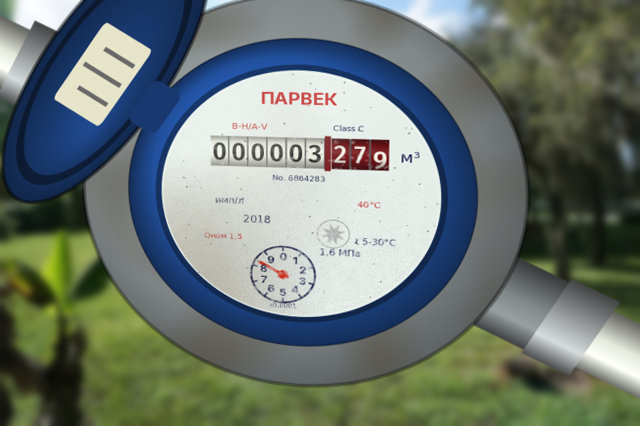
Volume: 3.2788 m³
